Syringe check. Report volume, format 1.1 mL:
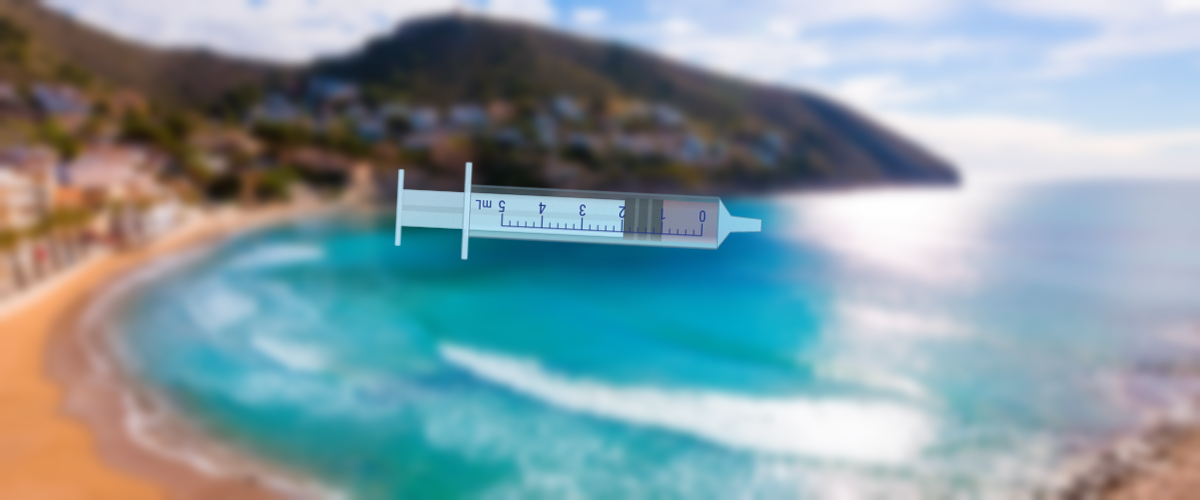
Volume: 1 mL
